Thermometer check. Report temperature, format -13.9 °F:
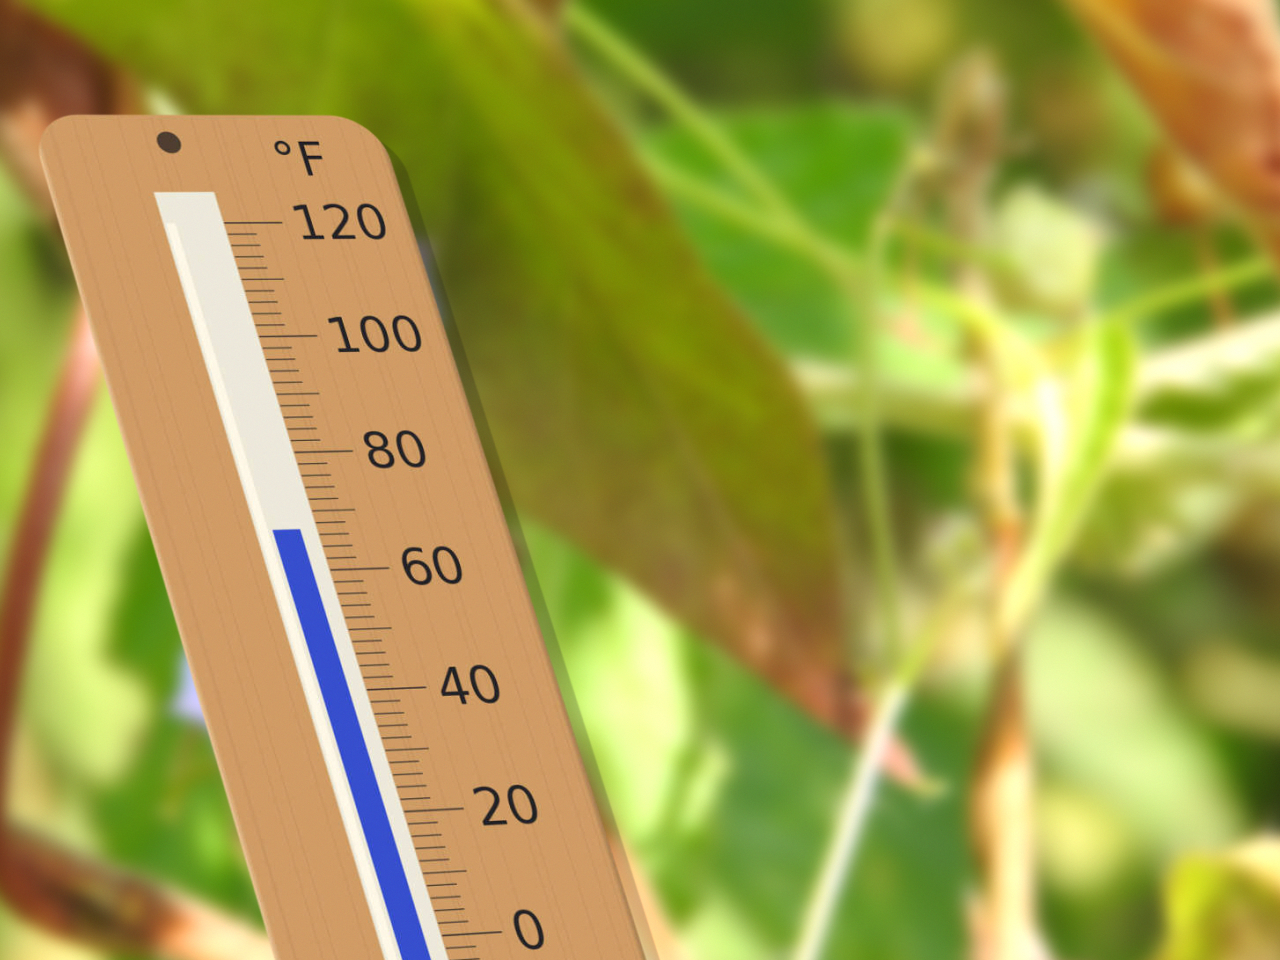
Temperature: 67 °F
